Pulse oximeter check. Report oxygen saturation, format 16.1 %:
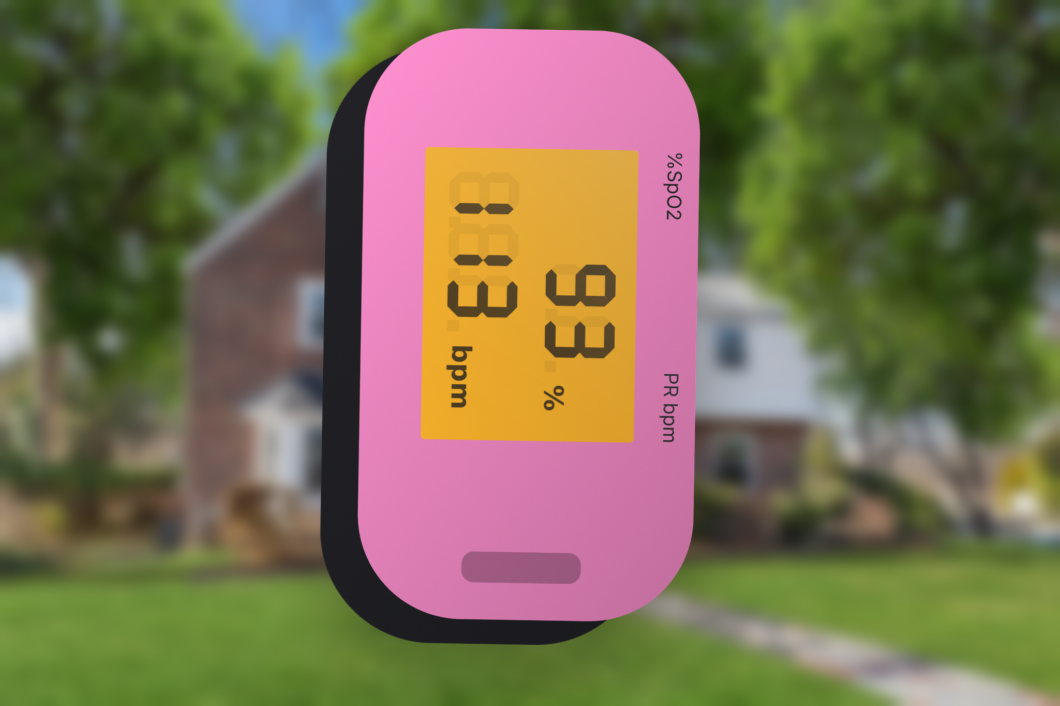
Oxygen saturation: 93 %
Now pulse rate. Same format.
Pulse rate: 113 bpm
